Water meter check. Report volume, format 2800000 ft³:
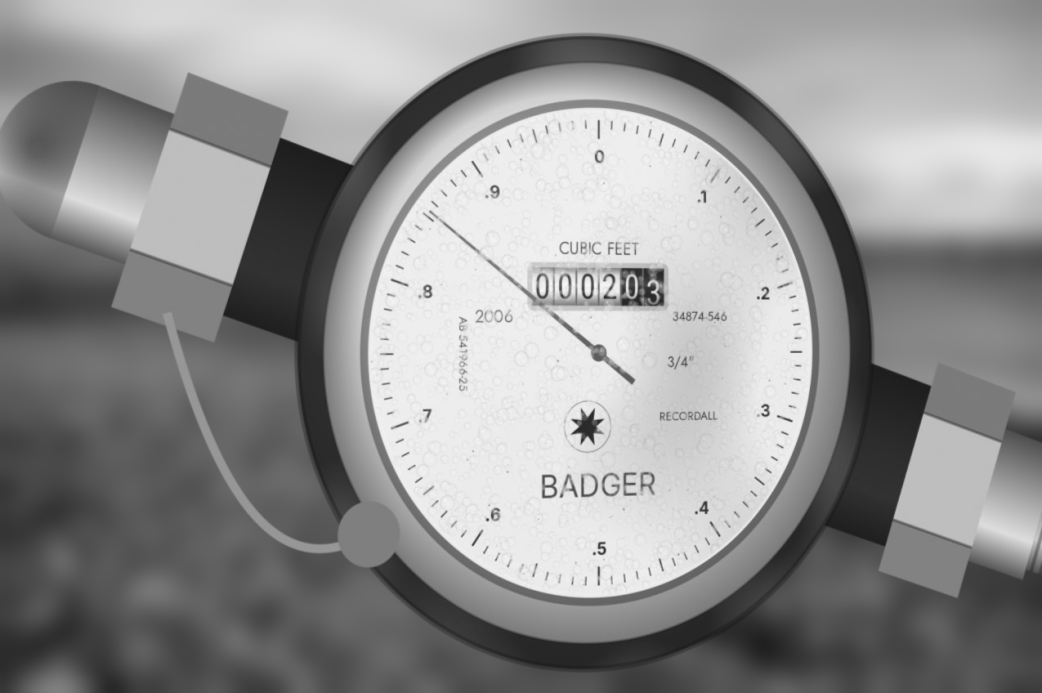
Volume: 202.85 ft³
